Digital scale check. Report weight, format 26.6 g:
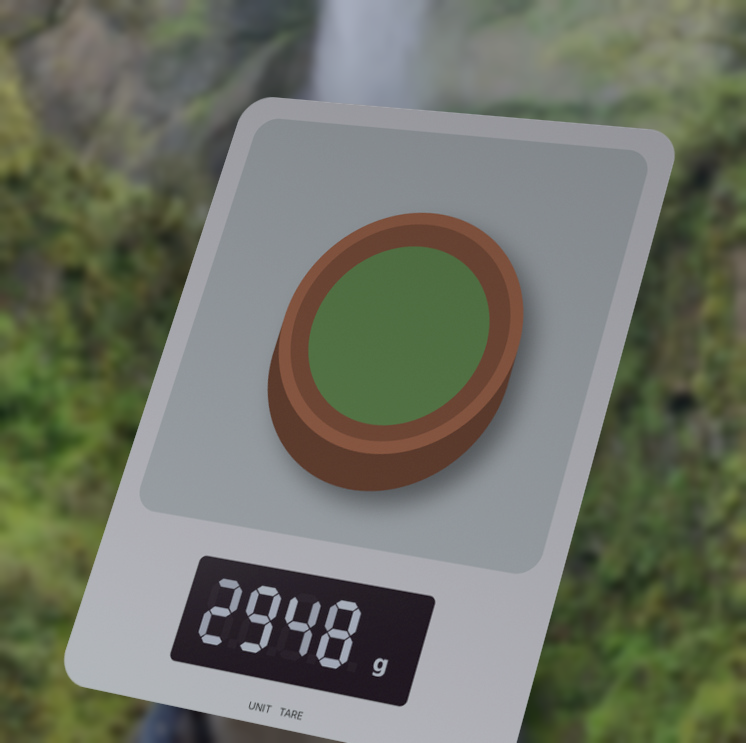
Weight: 2948 g
